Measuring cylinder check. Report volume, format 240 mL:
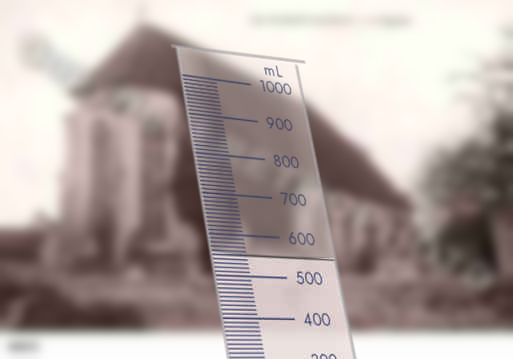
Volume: 550 mL
